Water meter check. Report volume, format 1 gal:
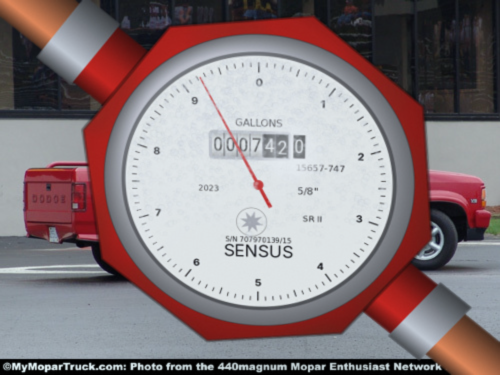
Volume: 7419.2 gal
